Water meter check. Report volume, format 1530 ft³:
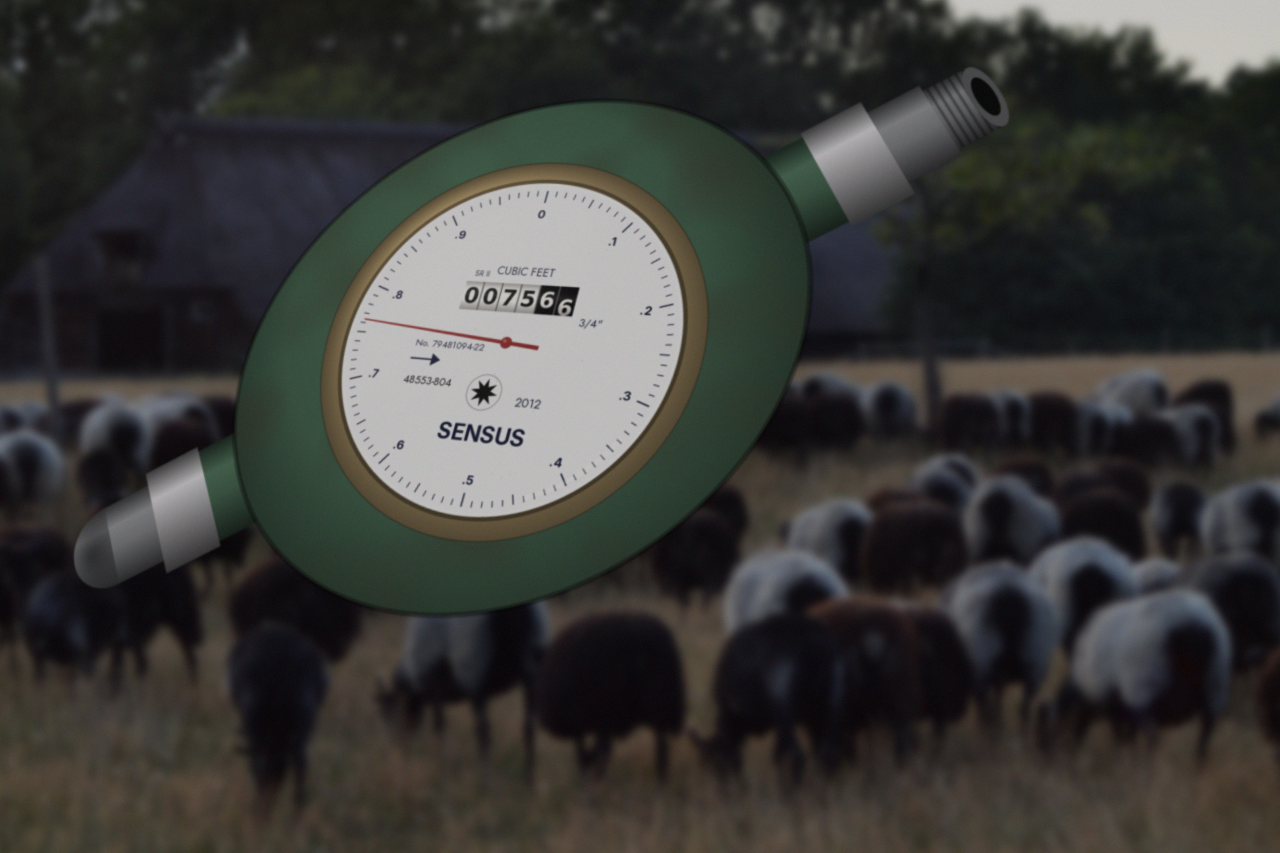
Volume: 7565.76 ft³
